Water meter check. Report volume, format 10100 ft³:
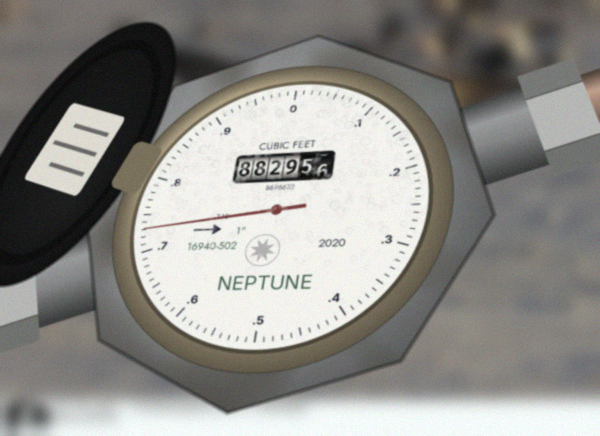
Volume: 882955.73 ft³
